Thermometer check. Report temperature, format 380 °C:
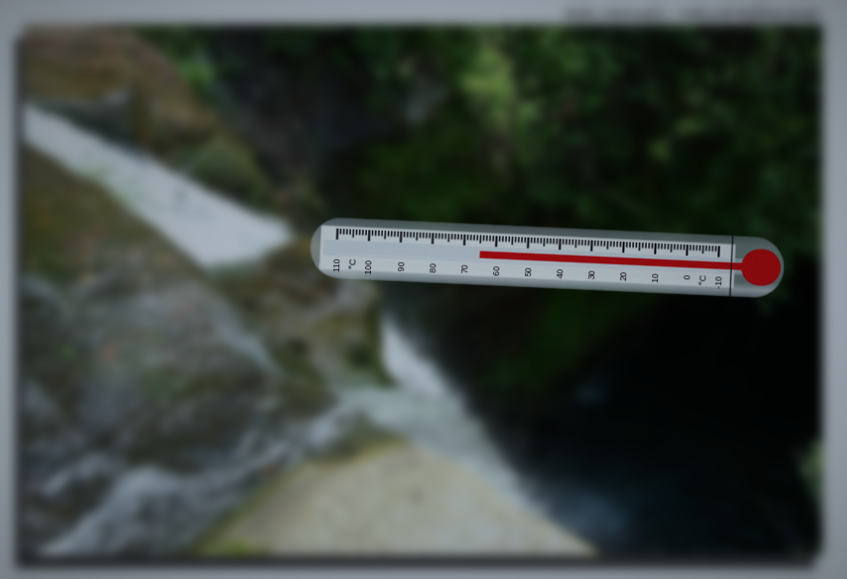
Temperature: 65 °C
